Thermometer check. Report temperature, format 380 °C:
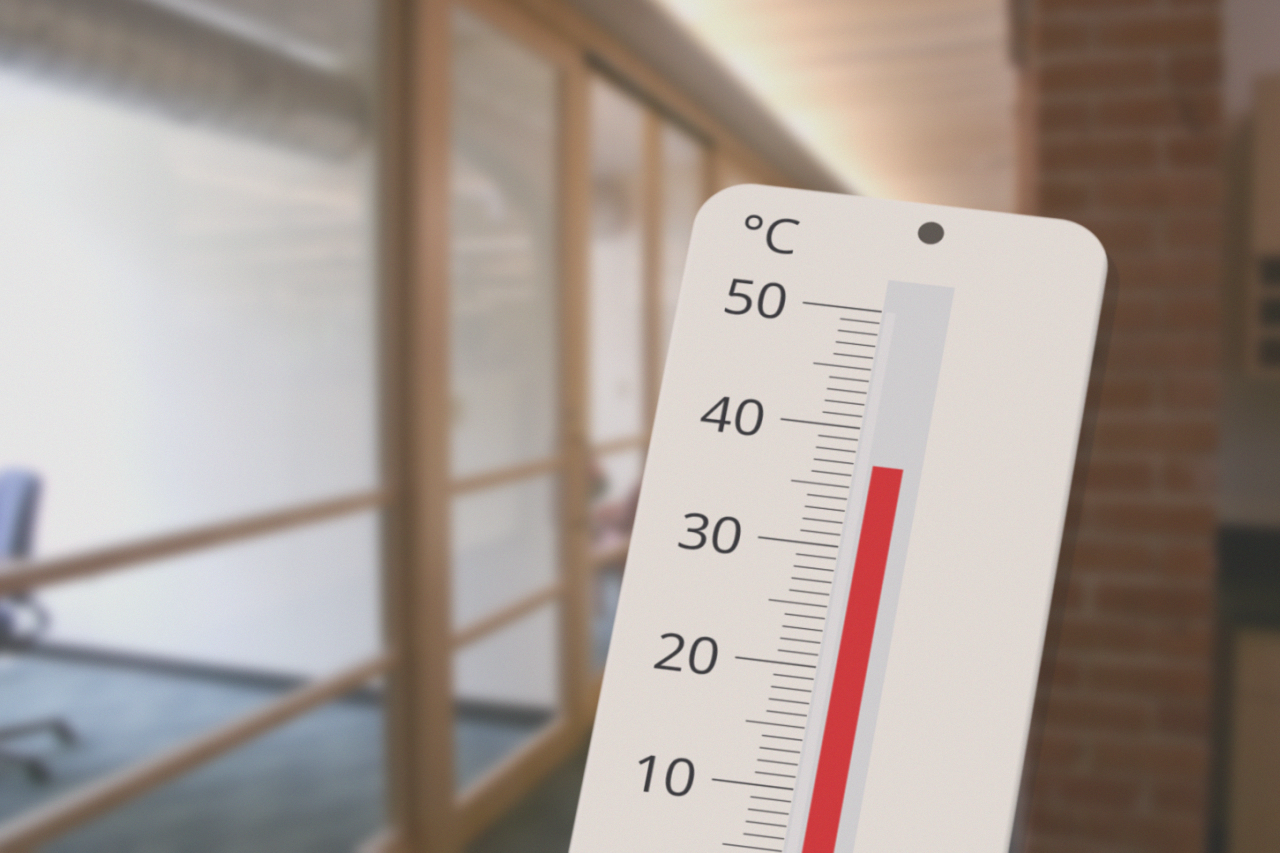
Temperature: 37 °C
